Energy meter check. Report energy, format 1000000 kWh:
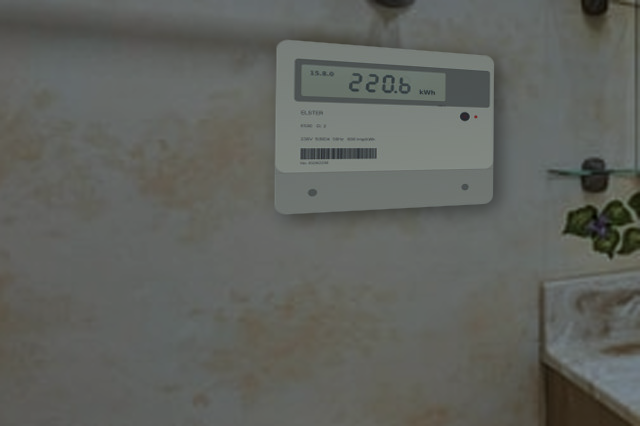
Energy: 220.6 kWh
